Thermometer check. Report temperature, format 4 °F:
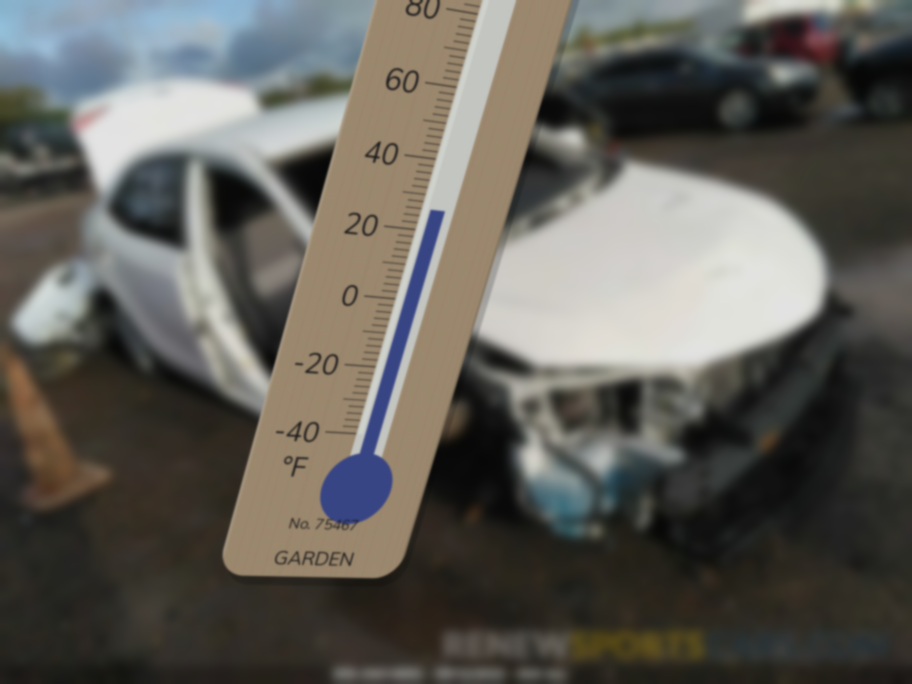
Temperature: 26 °F
